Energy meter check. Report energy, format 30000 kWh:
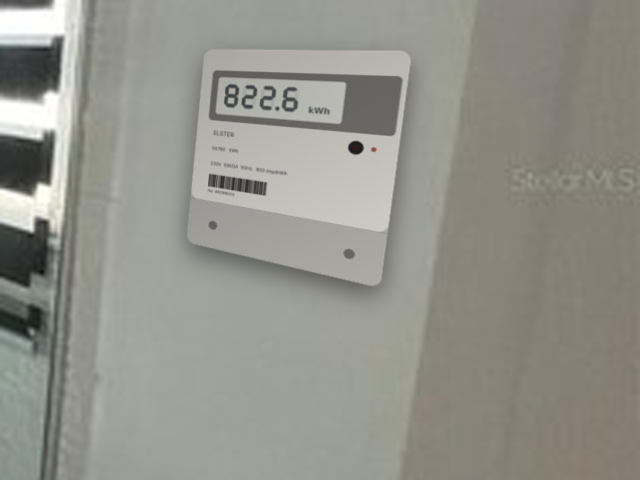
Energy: 822.6 kWh
